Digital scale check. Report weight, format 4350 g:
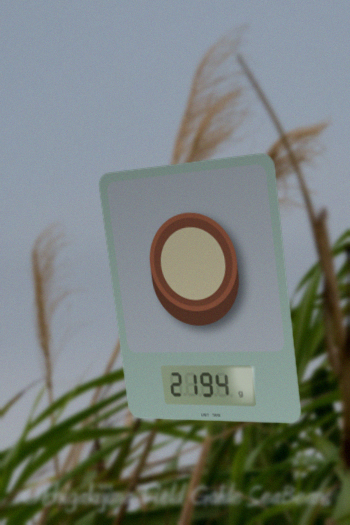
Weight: 2194 g
